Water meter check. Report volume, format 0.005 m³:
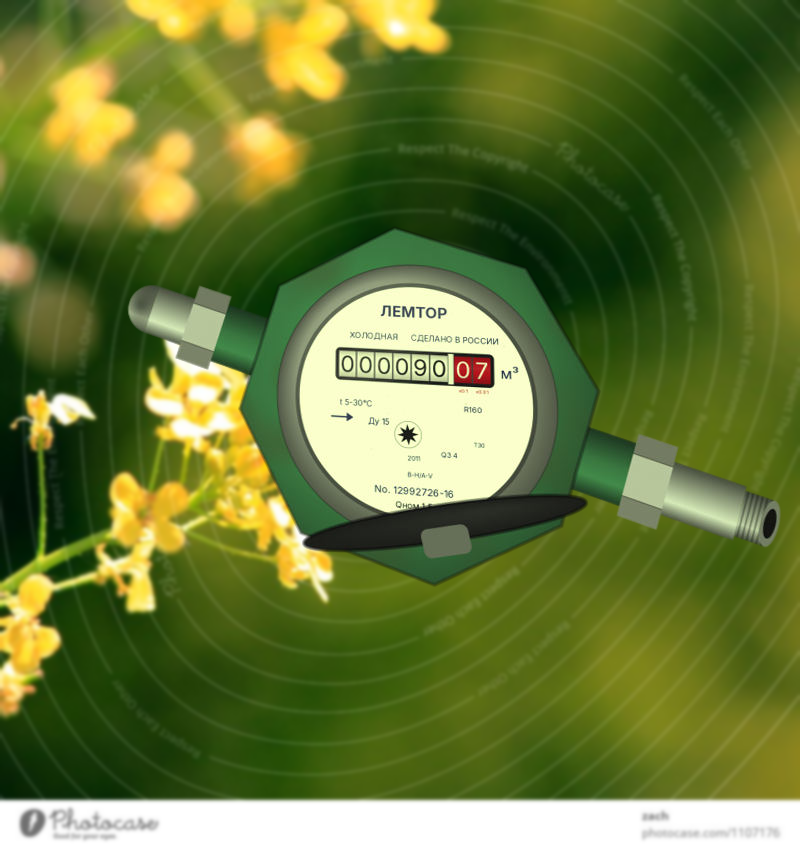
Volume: 90.07 m³
